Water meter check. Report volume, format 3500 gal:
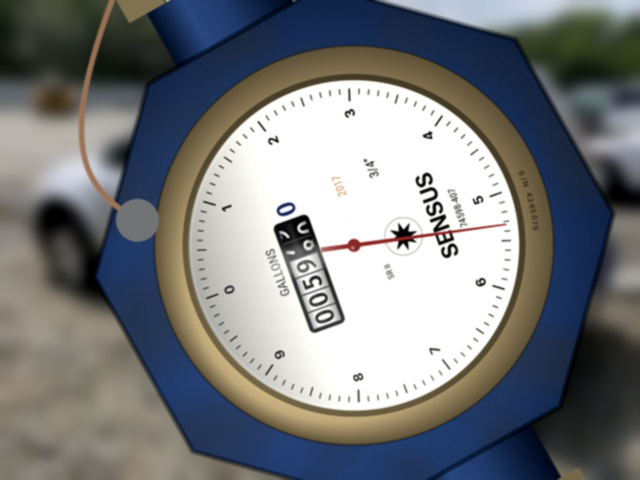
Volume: 59795.3 gal
